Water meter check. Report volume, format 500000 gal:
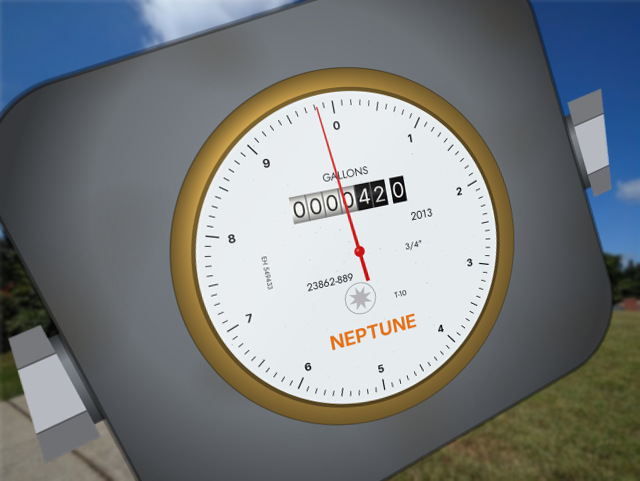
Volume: 419.8 gal
